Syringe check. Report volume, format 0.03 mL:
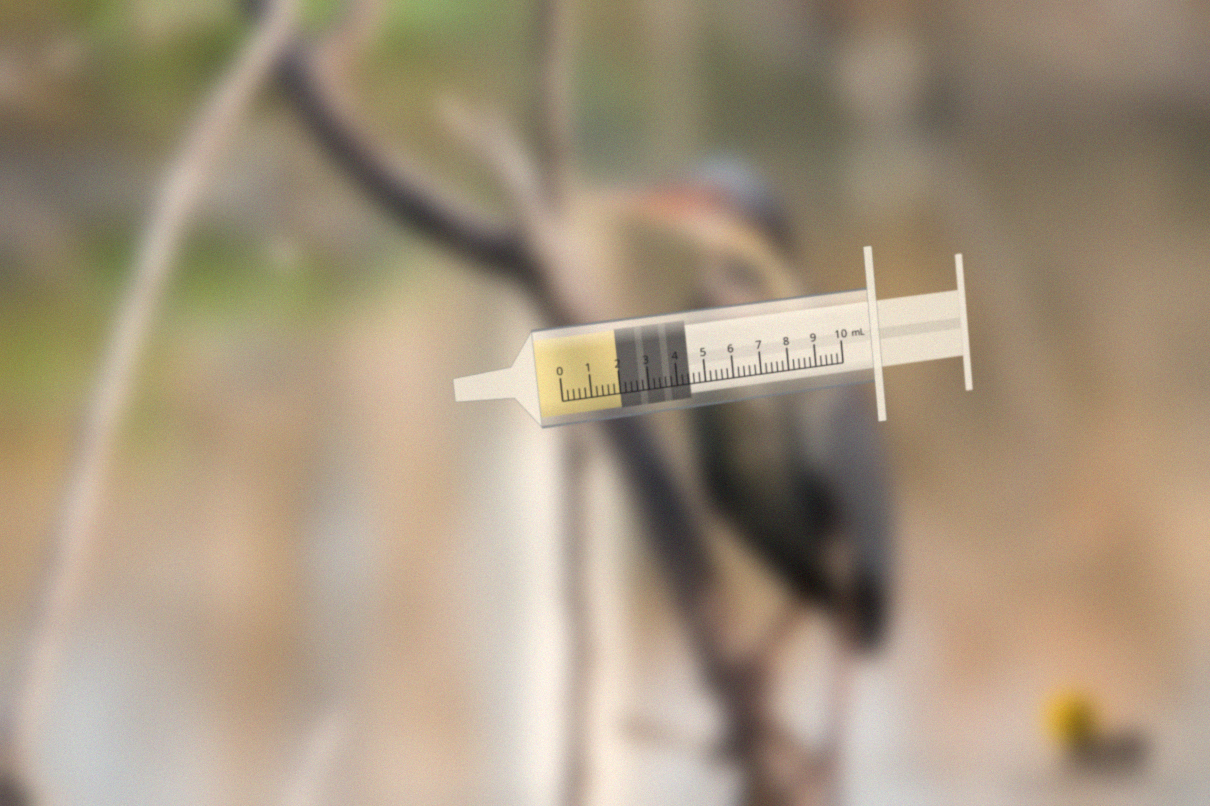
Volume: 2 mL
